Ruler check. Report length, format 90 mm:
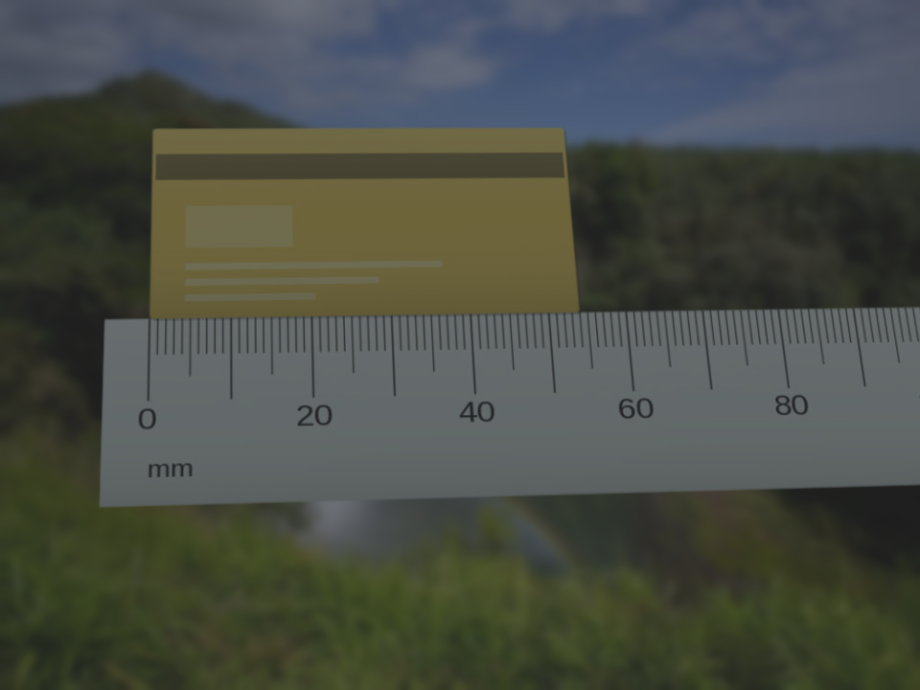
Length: 54 mm
